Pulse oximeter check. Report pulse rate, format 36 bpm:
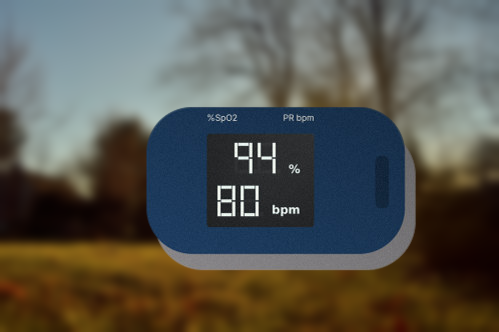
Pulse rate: 80 bpm
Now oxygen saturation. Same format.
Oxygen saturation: 94 %
